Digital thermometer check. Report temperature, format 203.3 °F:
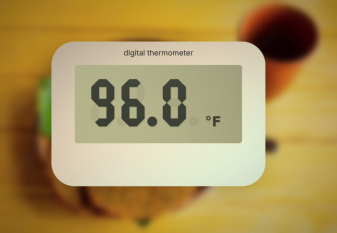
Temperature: 96.0 °F
